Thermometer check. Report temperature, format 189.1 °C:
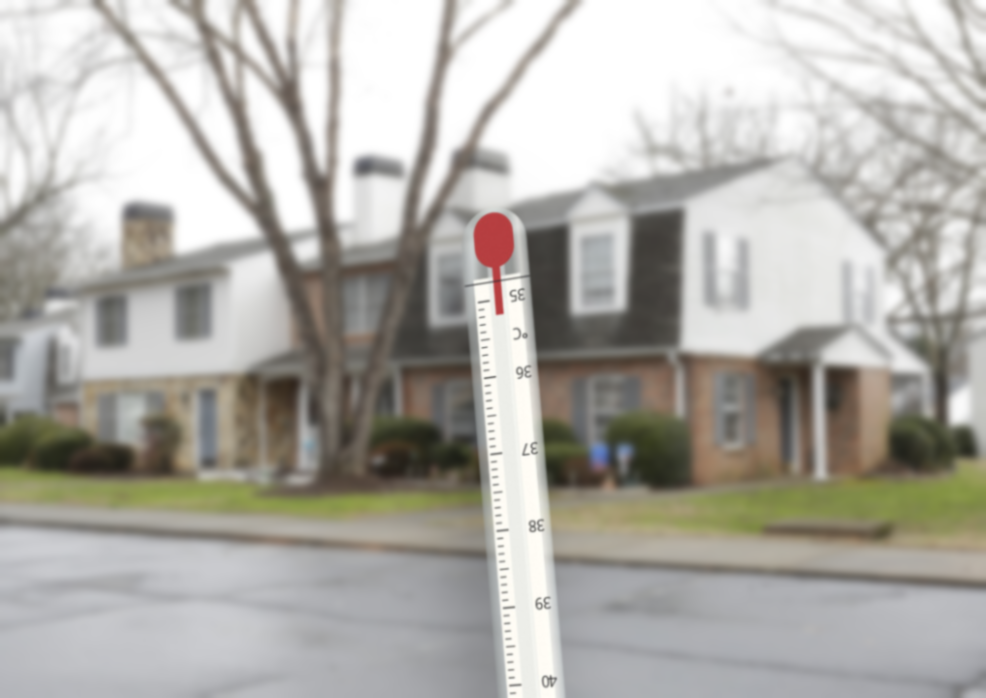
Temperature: 35.2 °C
